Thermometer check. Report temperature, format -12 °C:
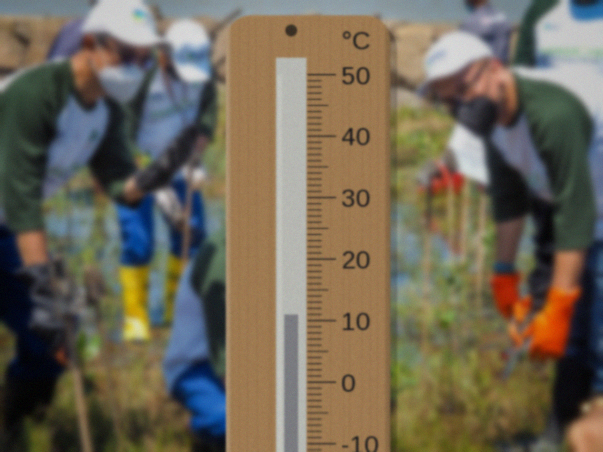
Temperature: 11 °C
